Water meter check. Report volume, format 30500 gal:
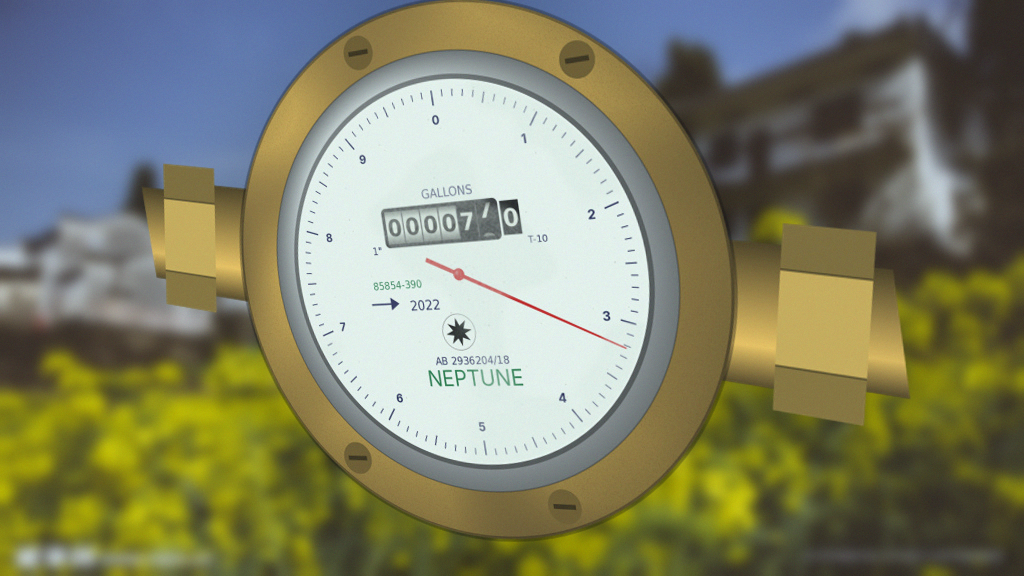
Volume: 773.2 gal
